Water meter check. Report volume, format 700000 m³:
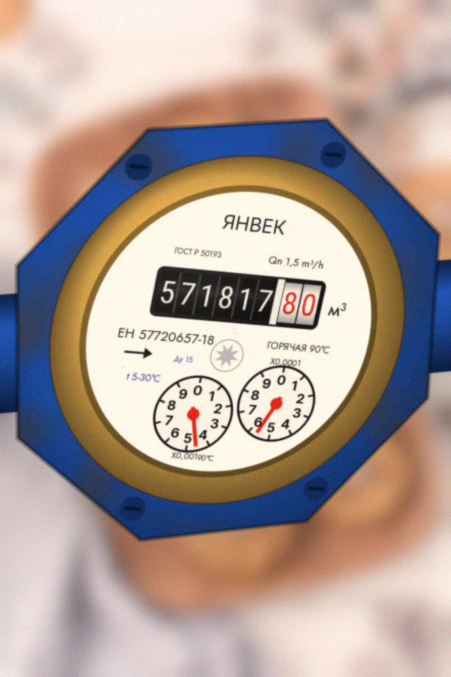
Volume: 571817.8045 m³
